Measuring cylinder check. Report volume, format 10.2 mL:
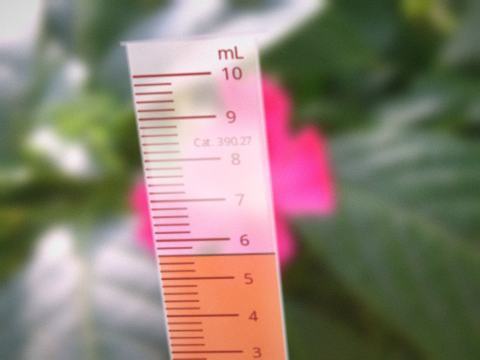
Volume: 5.6 mL
